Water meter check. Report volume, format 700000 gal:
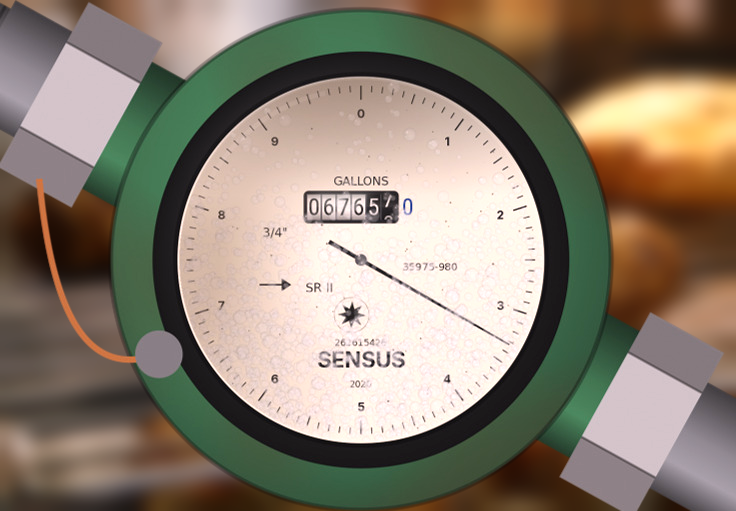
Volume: 676573.3 gal
